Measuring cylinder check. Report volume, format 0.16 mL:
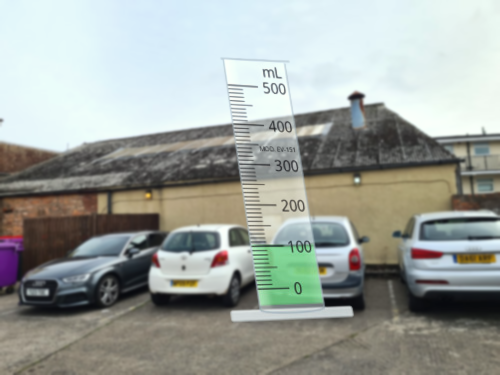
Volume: 100 mL
